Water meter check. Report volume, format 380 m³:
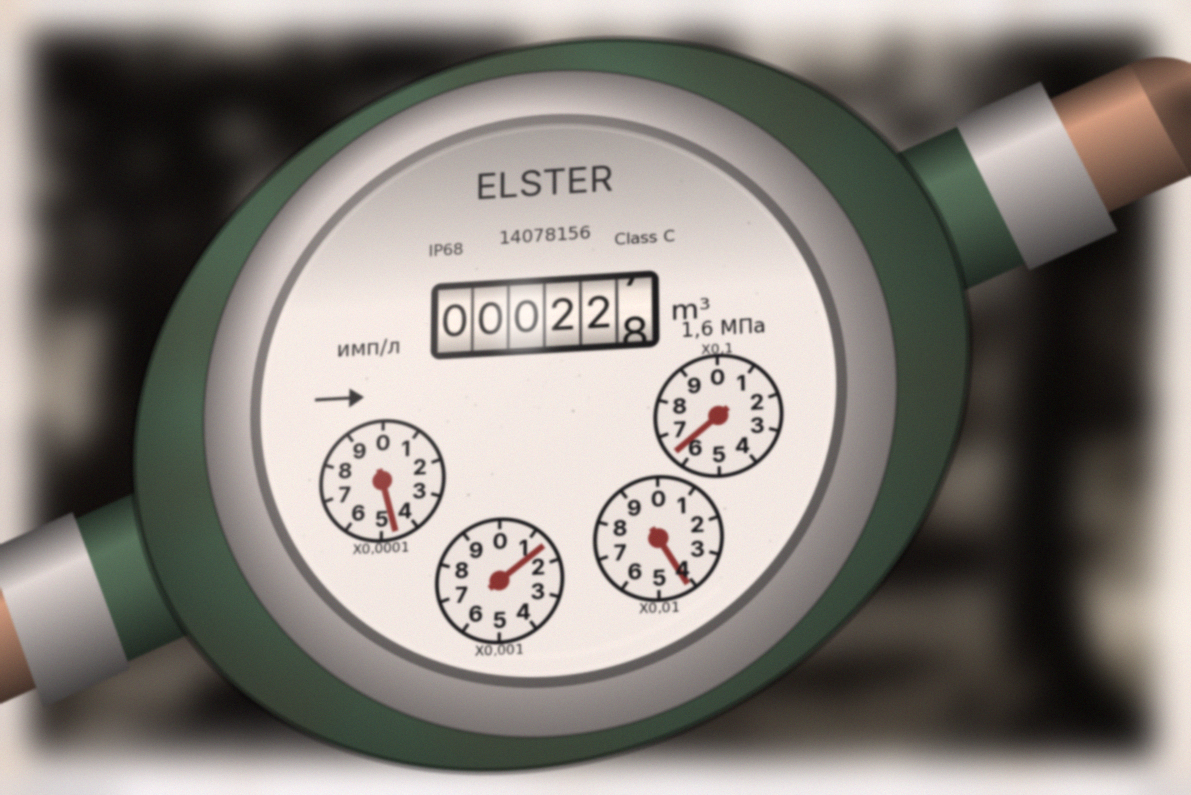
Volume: 227.6414 m³
